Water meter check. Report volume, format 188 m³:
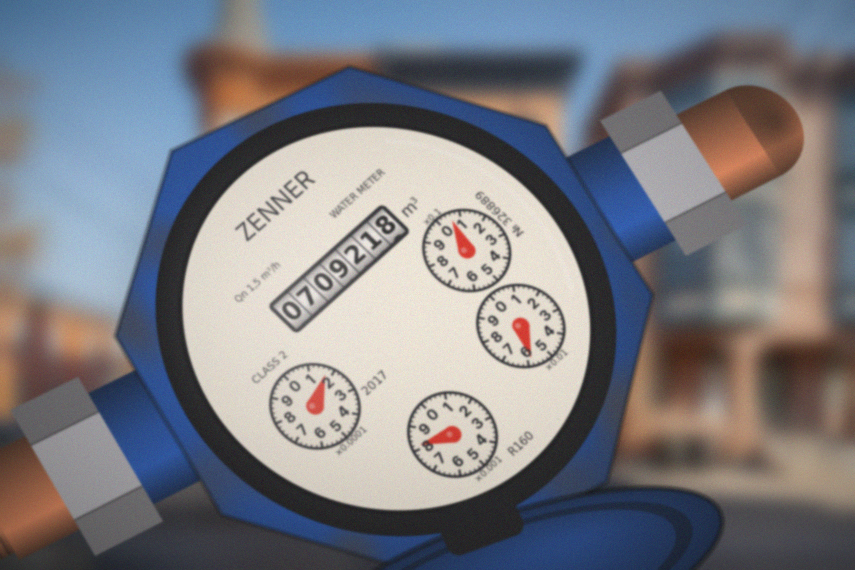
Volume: 709218.0581 m³
